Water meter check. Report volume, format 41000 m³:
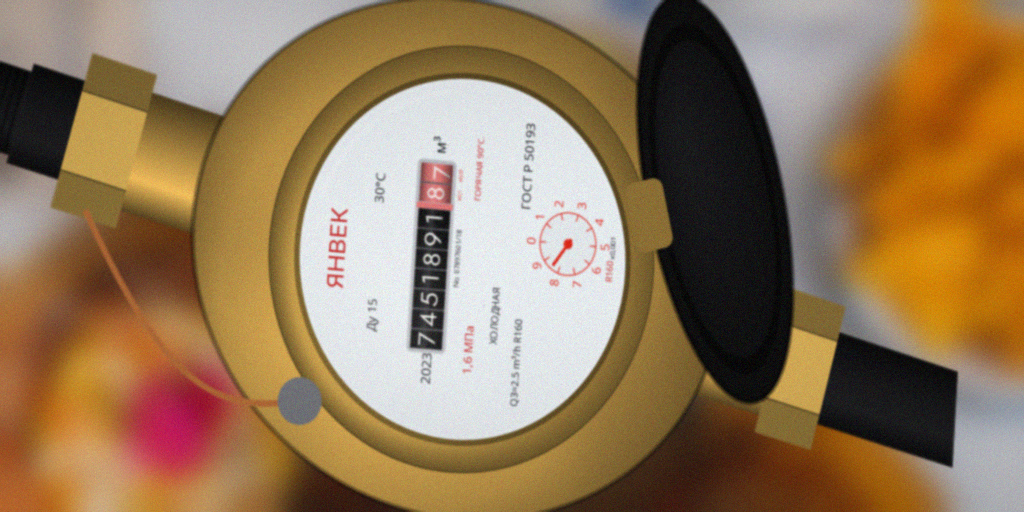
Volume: 7451891.868 m³
